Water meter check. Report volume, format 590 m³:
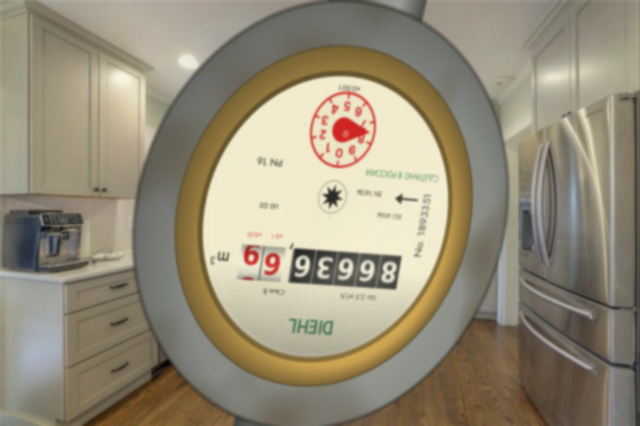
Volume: 86636.687 m³
